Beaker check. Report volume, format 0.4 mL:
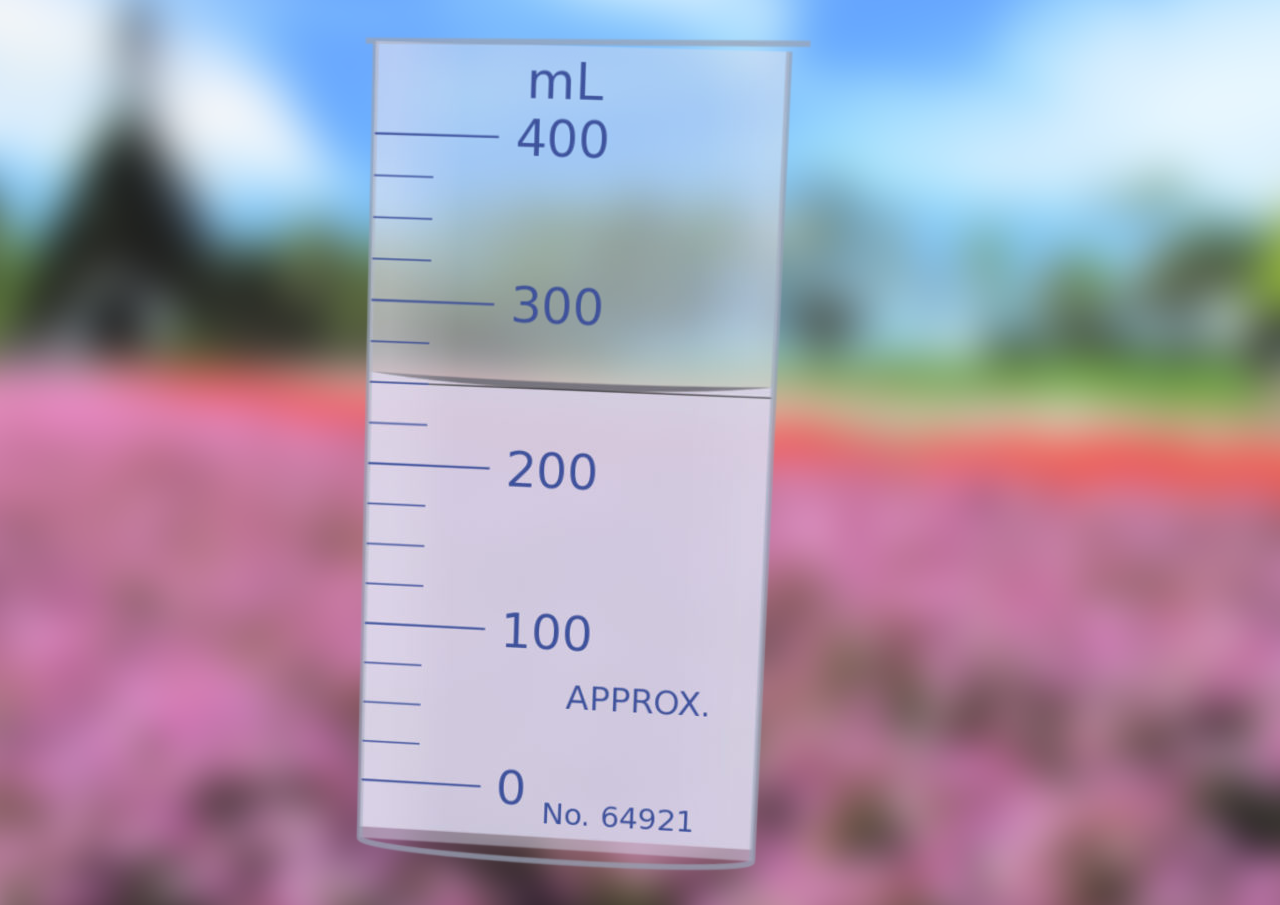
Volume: 250 mL
